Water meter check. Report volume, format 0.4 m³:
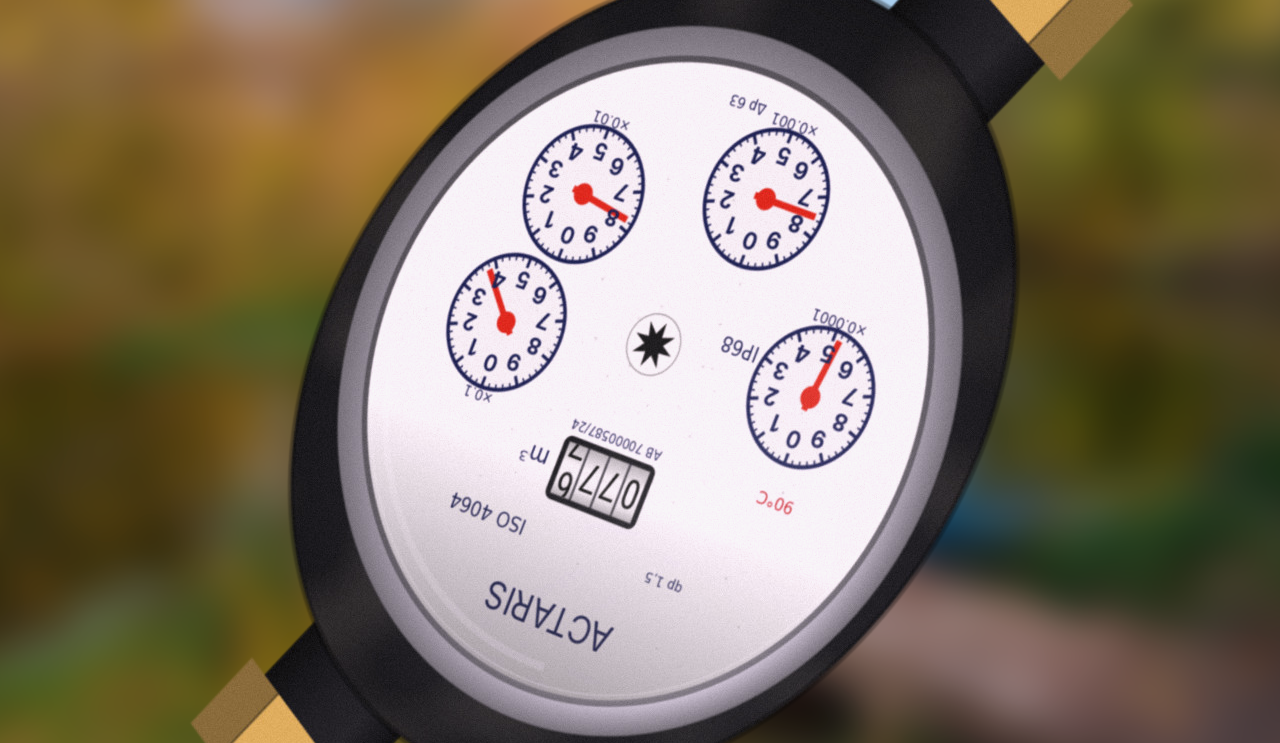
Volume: 776.3775 m³
